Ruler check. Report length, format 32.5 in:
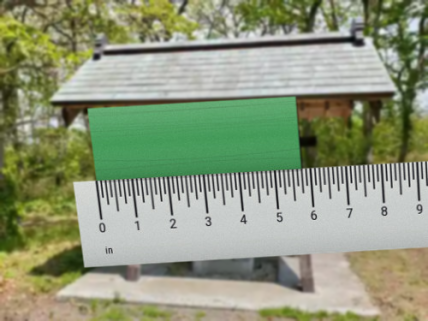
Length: 5.75 in
